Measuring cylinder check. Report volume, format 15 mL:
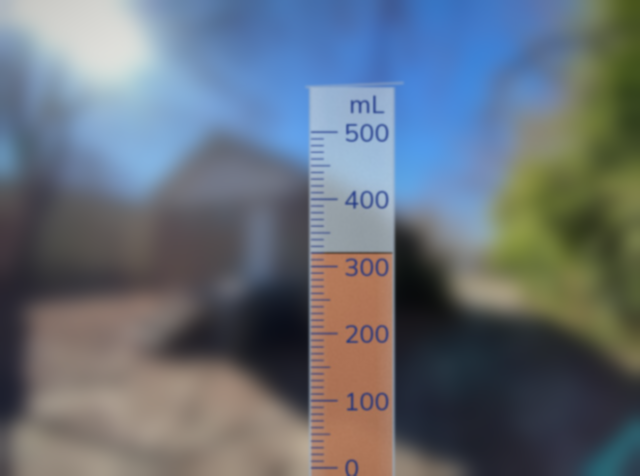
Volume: 320 mL
